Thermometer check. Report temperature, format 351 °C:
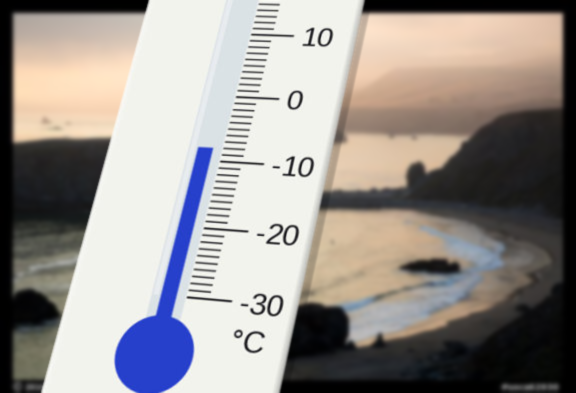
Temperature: -8 °C
